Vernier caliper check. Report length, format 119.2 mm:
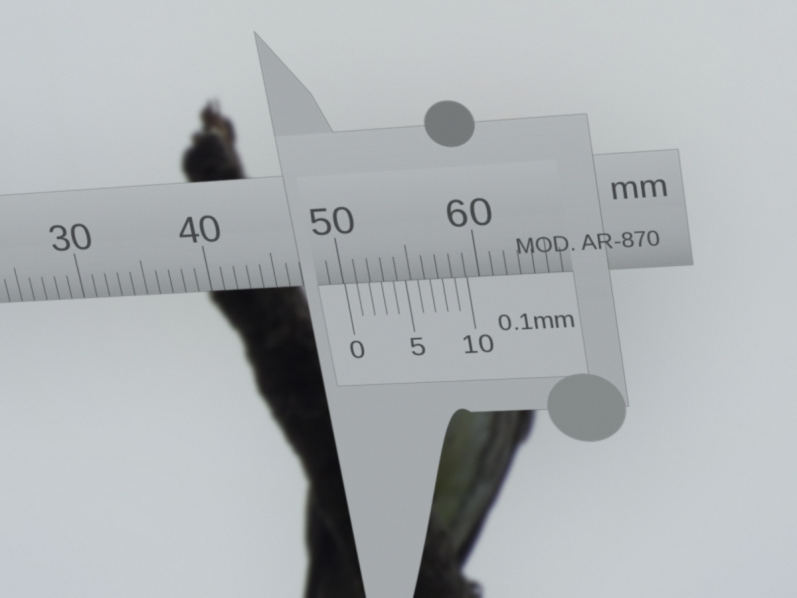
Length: 50.1 mm
